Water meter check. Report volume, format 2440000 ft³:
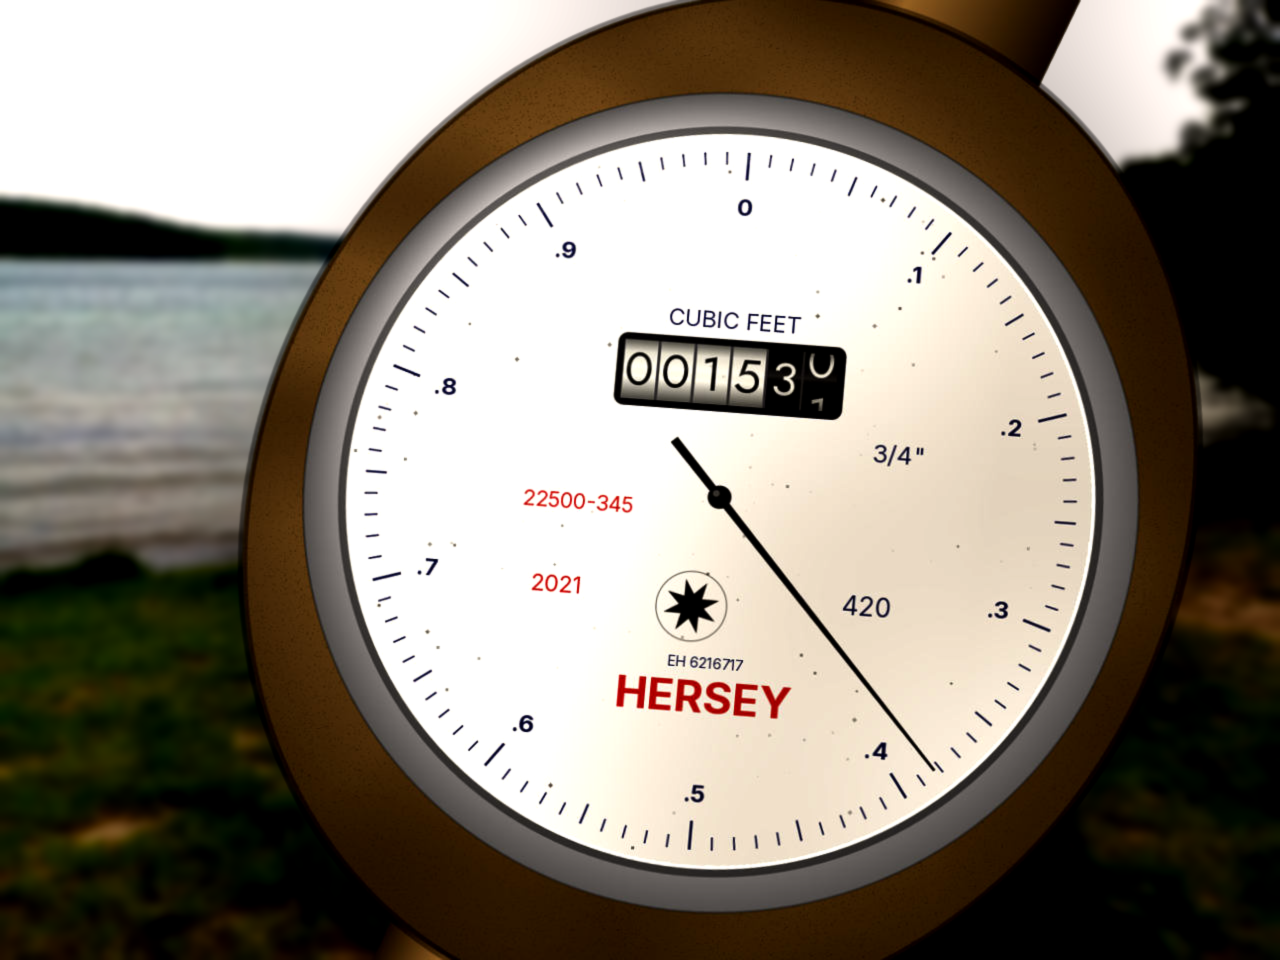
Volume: 1530.38 ft³
